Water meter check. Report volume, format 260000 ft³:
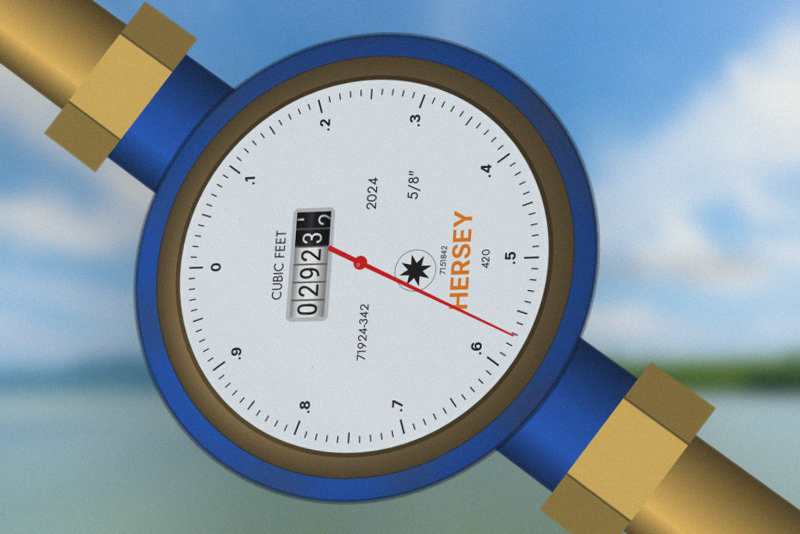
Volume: 29231.57 ft³
